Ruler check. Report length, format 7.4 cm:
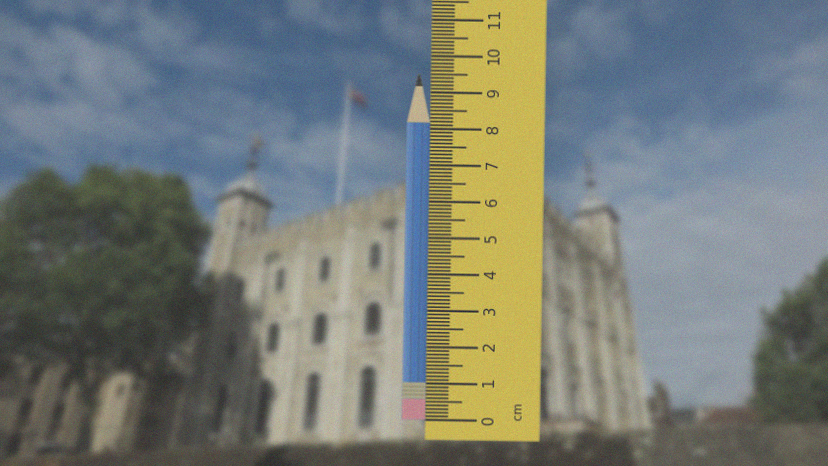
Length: 9.5 cm
